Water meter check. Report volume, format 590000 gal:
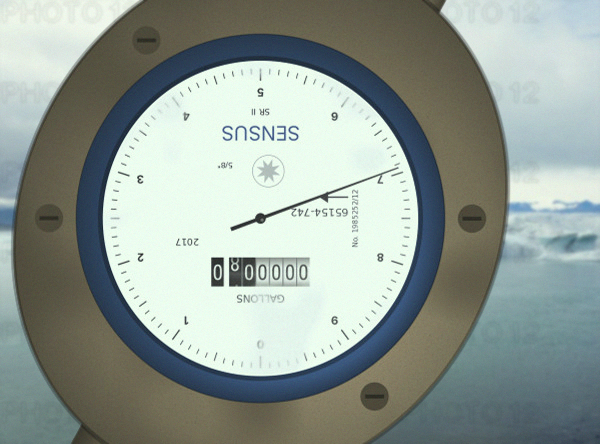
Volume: 76.9 gal
